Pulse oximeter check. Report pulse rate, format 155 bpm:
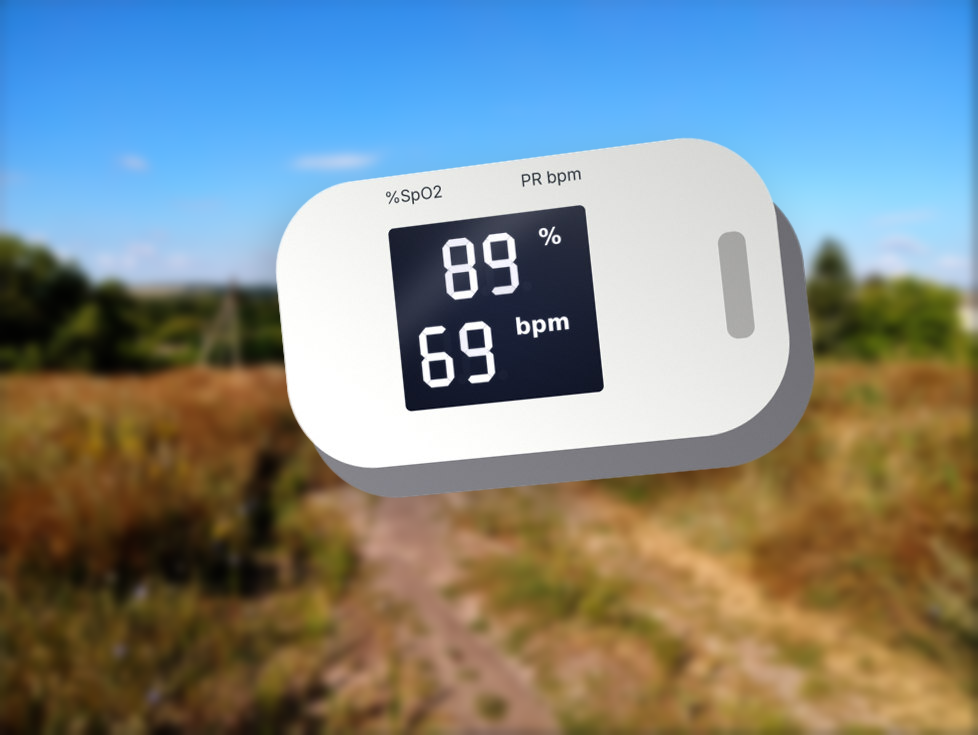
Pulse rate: 69 bpm
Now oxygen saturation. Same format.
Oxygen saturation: 89 %
